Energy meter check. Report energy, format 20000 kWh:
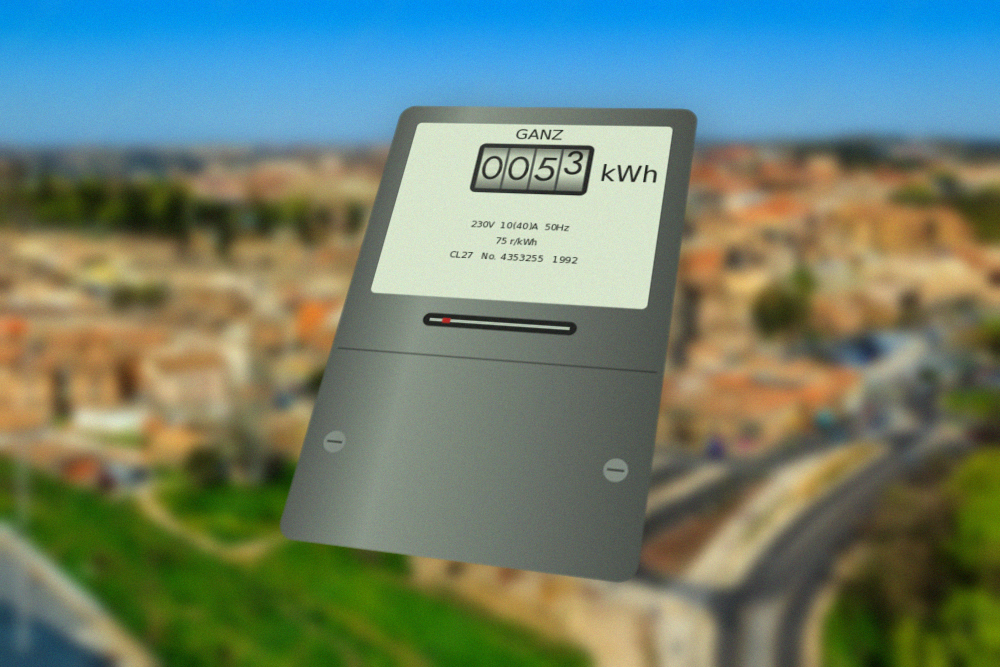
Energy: 53 kWh
